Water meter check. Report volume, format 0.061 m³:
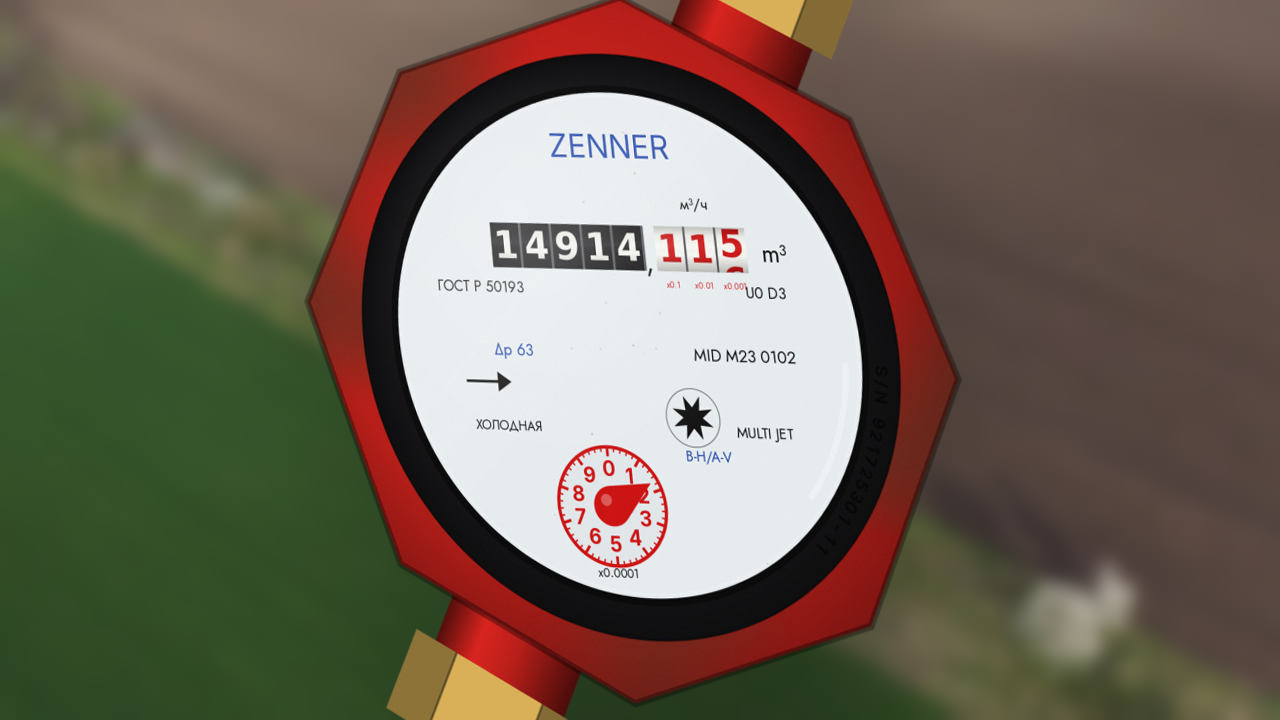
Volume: 14914.1151 m³
